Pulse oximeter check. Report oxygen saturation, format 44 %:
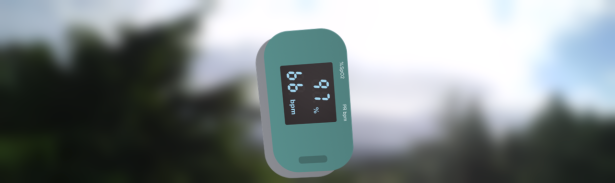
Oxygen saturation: 97 %
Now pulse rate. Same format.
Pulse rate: 66 bpm
